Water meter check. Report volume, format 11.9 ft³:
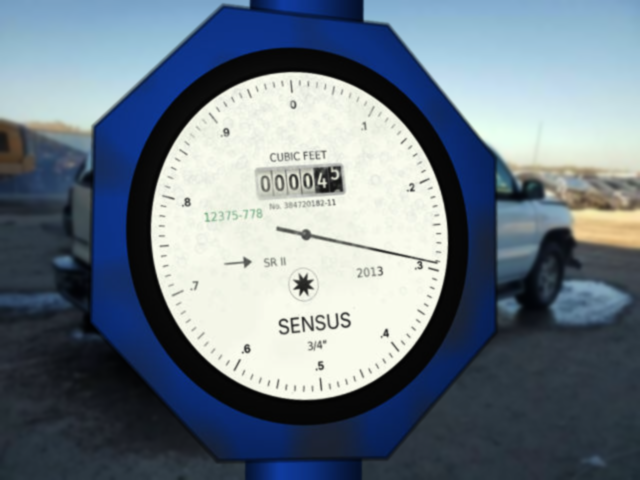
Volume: 45.29 ft³
